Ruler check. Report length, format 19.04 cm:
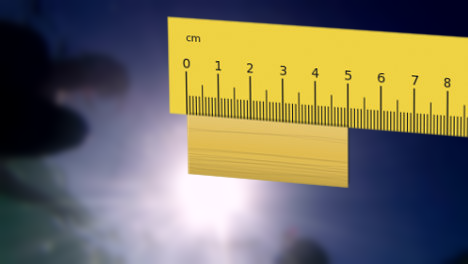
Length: 5 cm
